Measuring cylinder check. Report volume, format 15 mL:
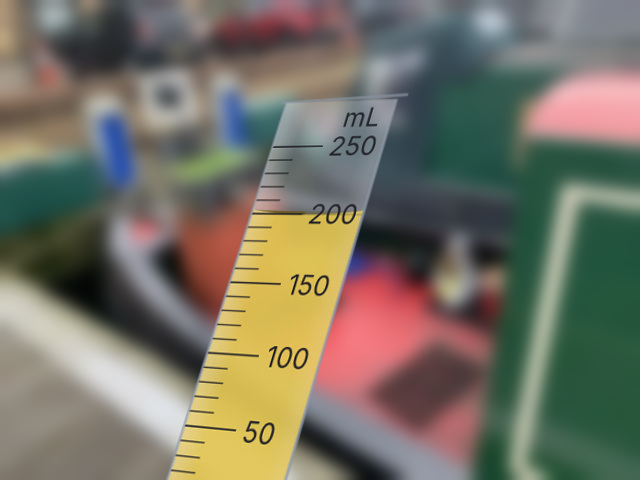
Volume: 200 mL
